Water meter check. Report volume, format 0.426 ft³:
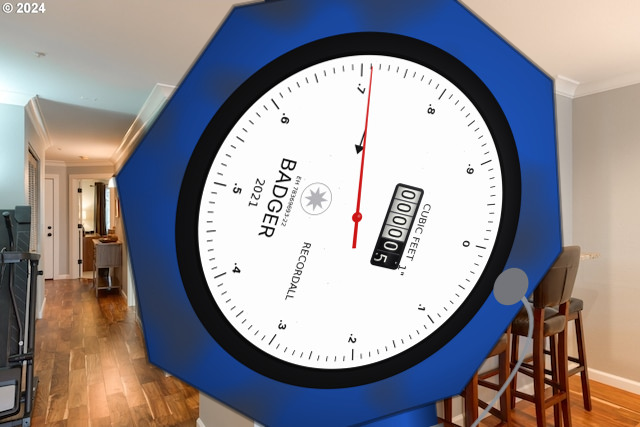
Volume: 4.71 ft³
